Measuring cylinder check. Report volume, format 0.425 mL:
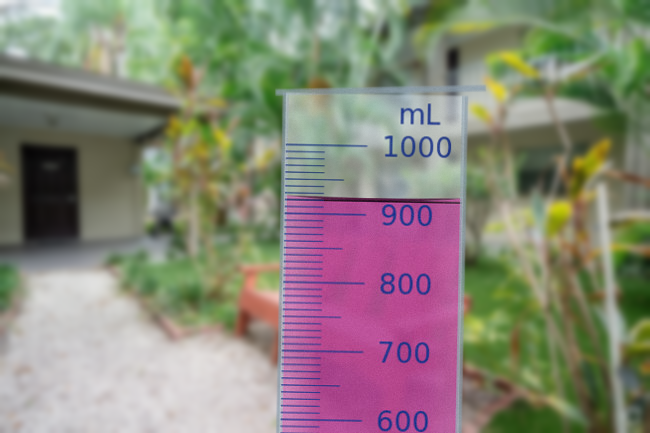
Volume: 920 mL
